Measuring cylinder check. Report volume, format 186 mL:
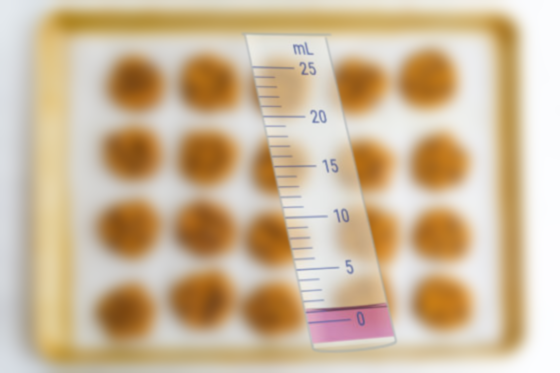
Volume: 1 mL
